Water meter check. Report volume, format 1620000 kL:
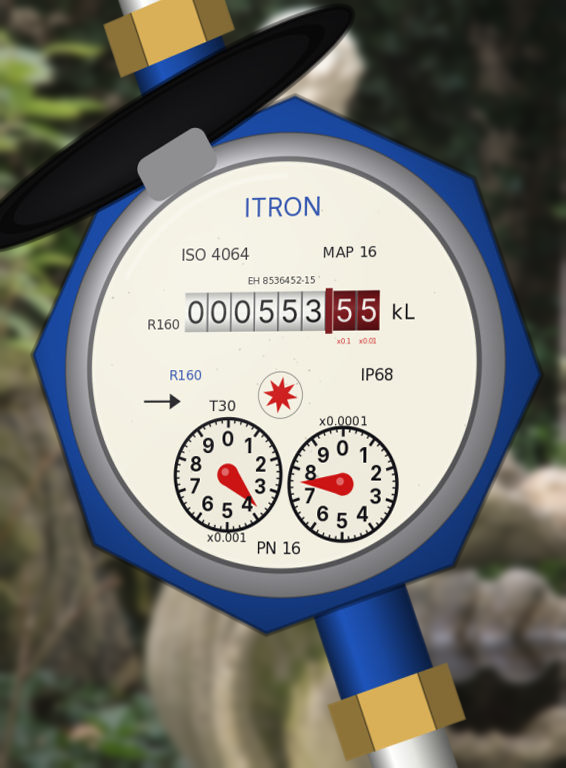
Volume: 553.5537 kL
